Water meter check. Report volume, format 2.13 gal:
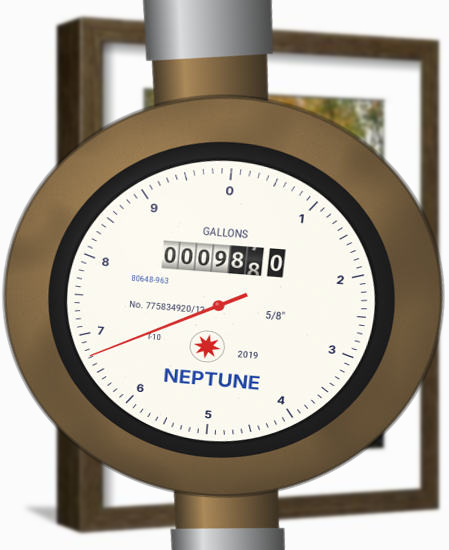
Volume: 9876.7 gal
